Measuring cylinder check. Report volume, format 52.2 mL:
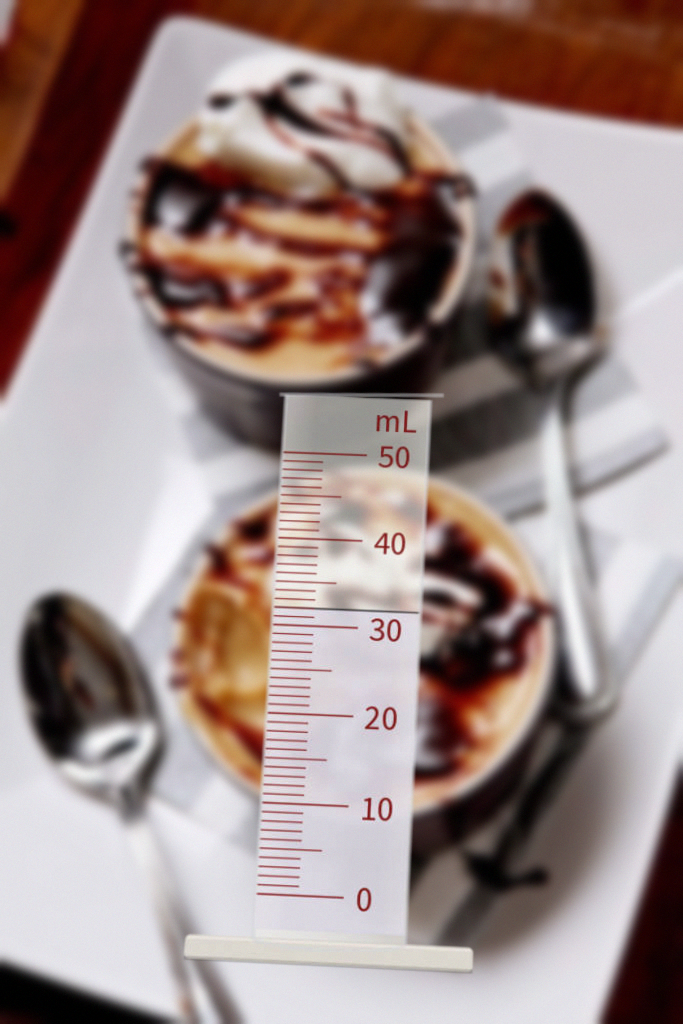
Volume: 32 mL
